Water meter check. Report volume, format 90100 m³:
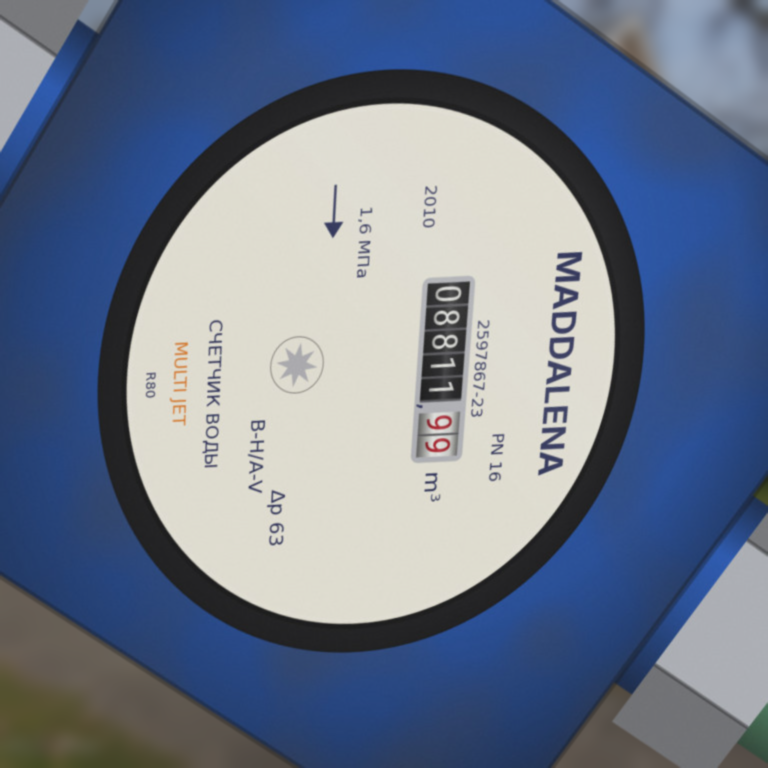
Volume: 8811.99 m³
